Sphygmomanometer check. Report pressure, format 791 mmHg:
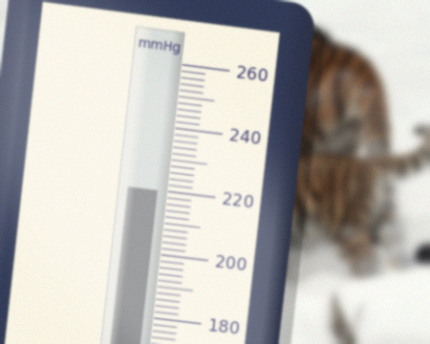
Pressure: 220 mmHg
